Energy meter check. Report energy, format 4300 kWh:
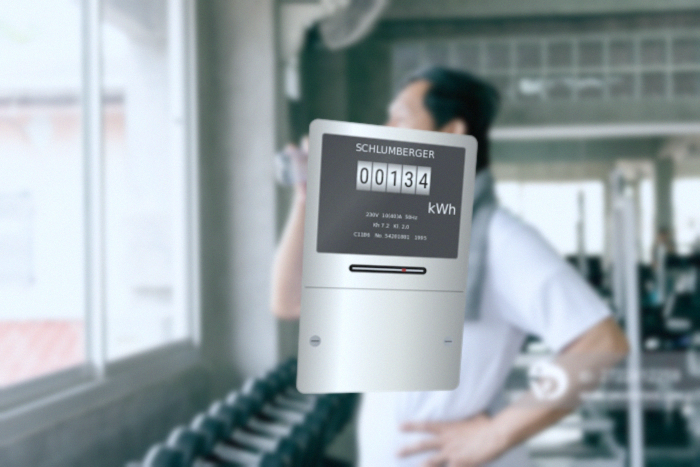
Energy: 134 kWh
